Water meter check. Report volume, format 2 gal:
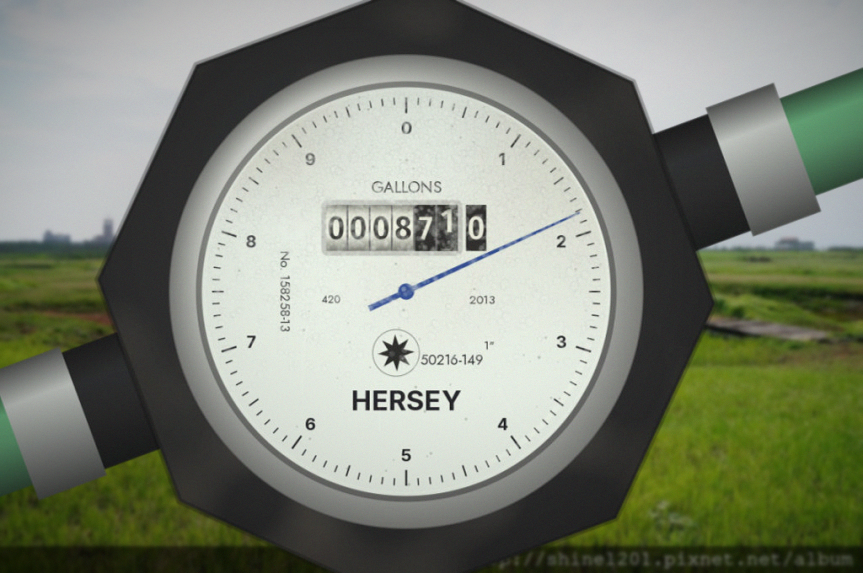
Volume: 8711.8 gal
